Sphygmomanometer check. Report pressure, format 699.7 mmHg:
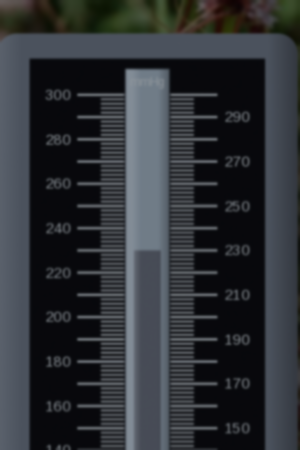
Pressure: 230 mmHg
